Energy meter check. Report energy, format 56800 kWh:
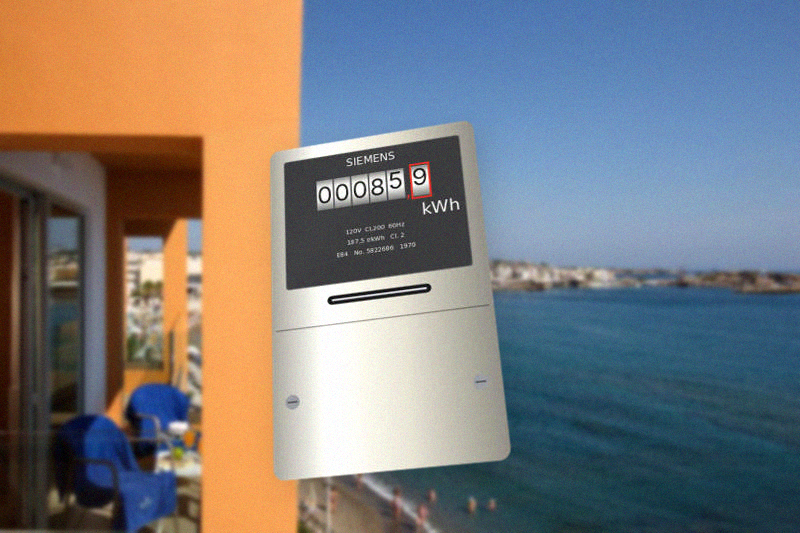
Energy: 85.9 kWh
